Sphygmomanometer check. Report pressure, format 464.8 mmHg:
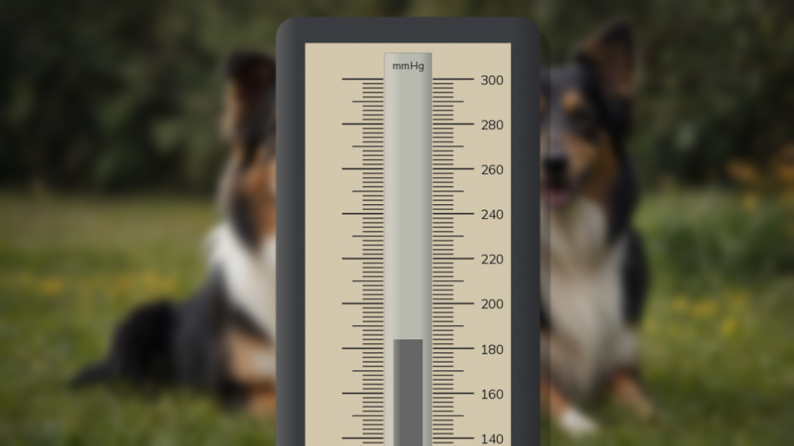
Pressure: 184 mmHg
